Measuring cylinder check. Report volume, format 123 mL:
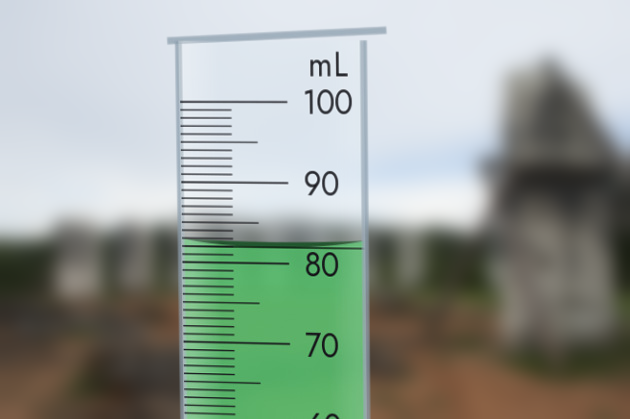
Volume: 82 mL
